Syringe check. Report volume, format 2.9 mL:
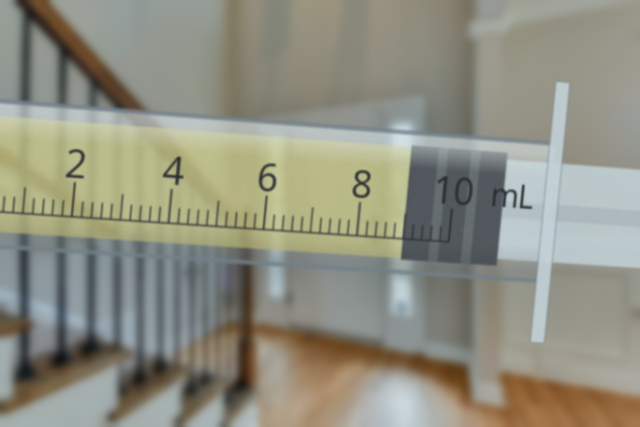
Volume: 9 mL
